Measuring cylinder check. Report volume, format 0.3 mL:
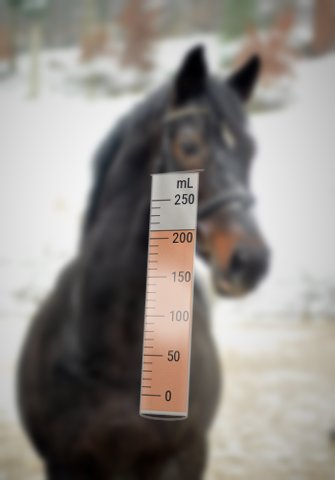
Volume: 210 mL
